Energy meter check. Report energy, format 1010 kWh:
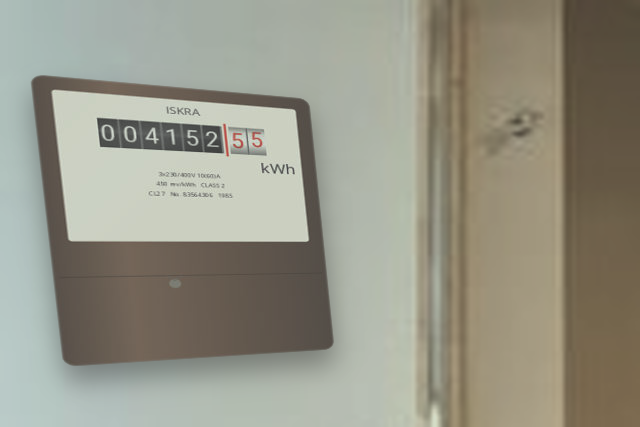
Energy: 4152.55 kWh
